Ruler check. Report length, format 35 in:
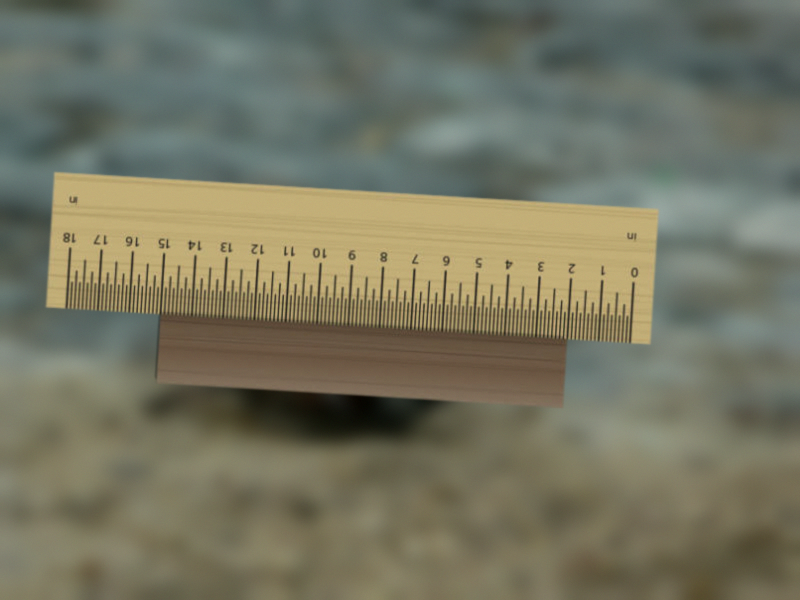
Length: 13 in
